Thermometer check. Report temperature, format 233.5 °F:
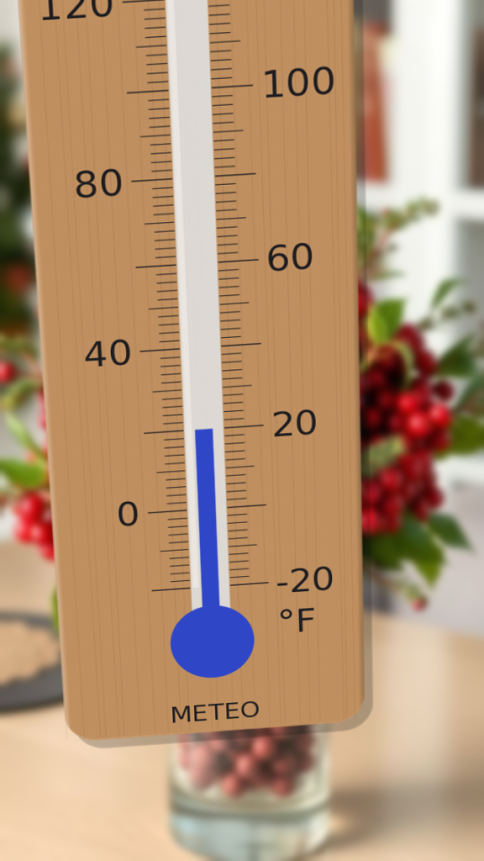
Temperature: 20 °F
